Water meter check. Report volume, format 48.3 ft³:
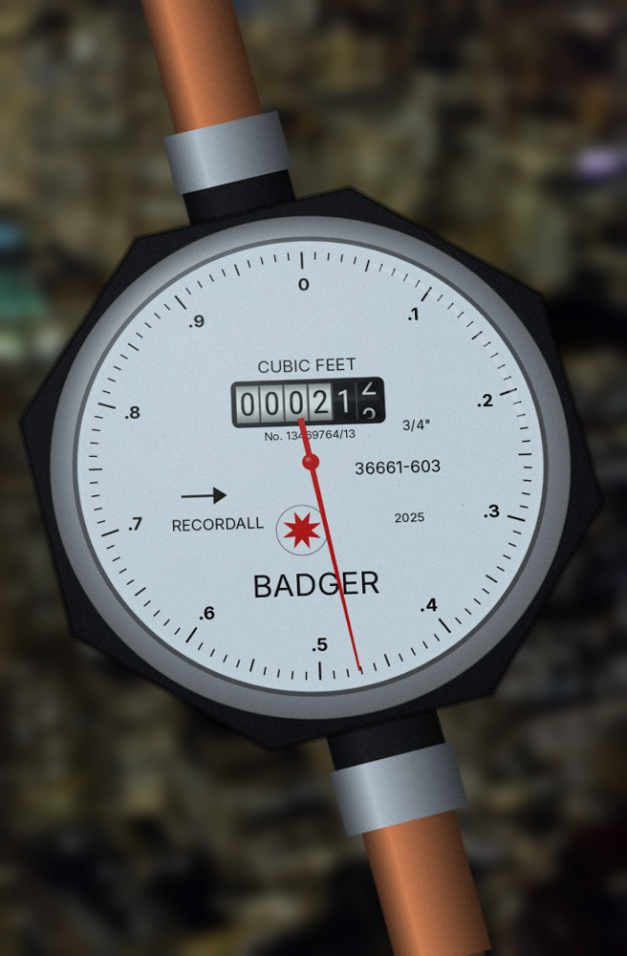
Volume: 212.47 ft³
